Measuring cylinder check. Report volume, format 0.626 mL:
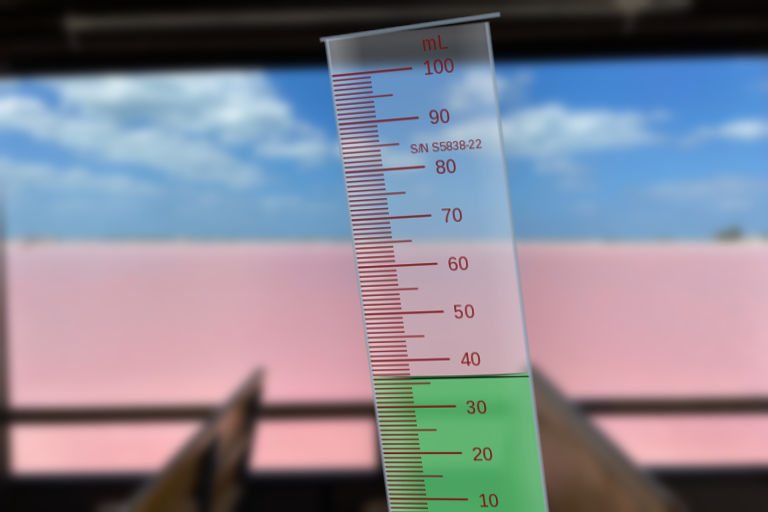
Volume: 36 mL
